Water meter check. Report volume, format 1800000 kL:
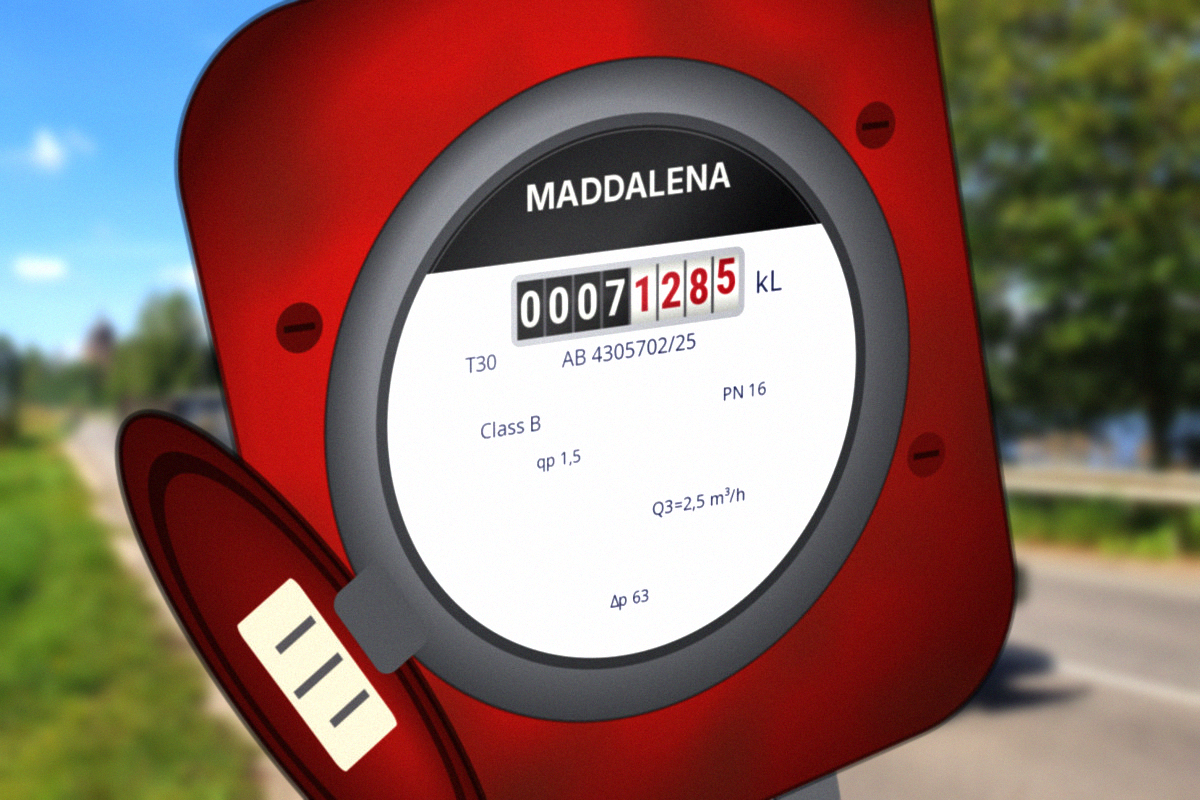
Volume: 7.1285 kL
